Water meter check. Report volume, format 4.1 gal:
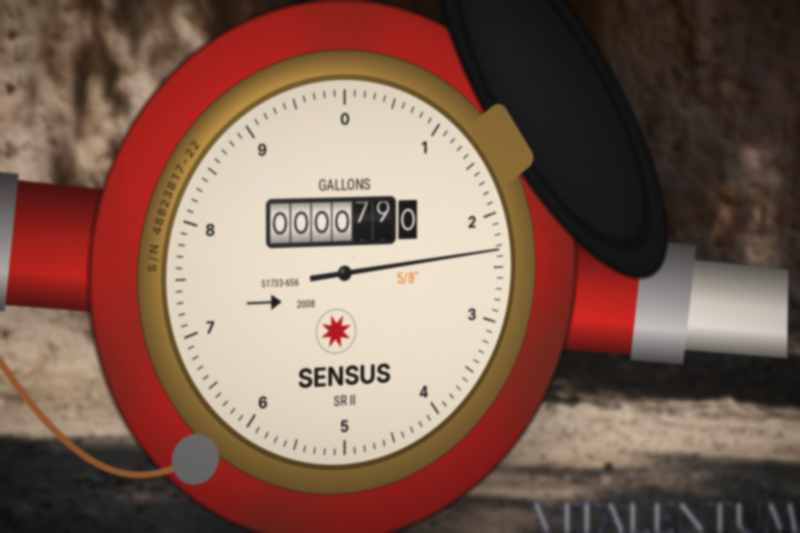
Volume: 792.3 gal
